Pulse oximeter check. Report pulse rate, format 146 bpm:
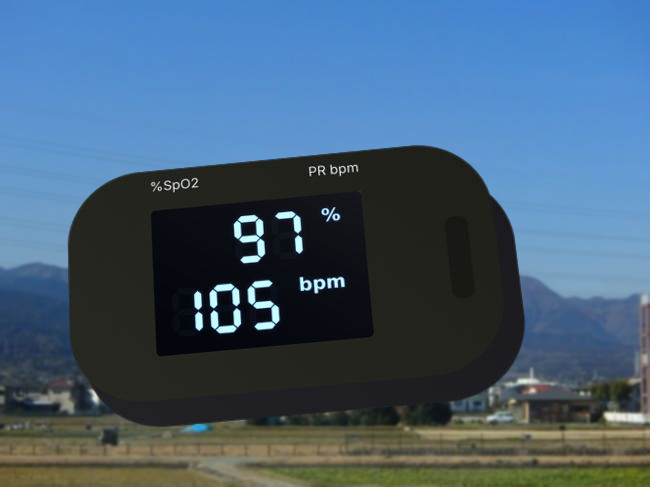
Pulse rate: 105 bpm
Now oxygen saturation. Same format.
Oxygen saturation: 97 %
